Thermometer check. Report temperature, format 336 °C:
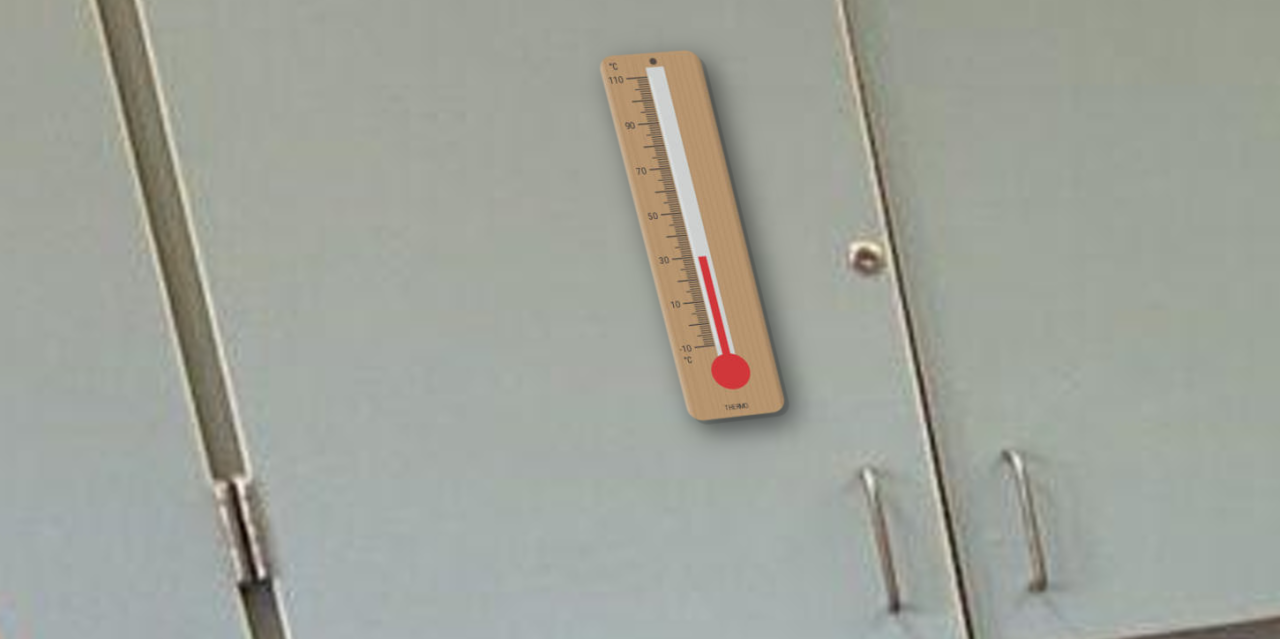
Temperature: 30 °C
